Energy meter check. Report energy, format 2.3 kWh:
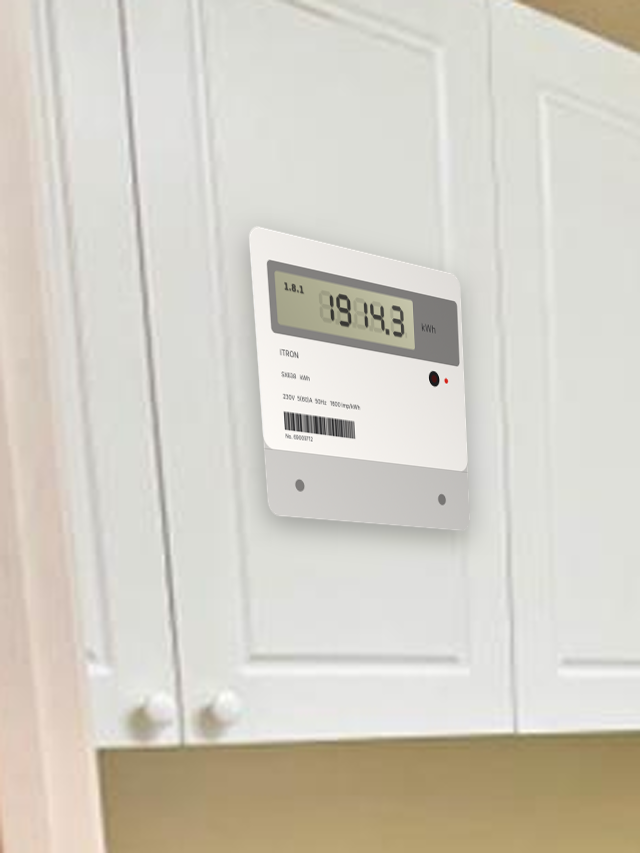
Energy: 1914.3 kWh
